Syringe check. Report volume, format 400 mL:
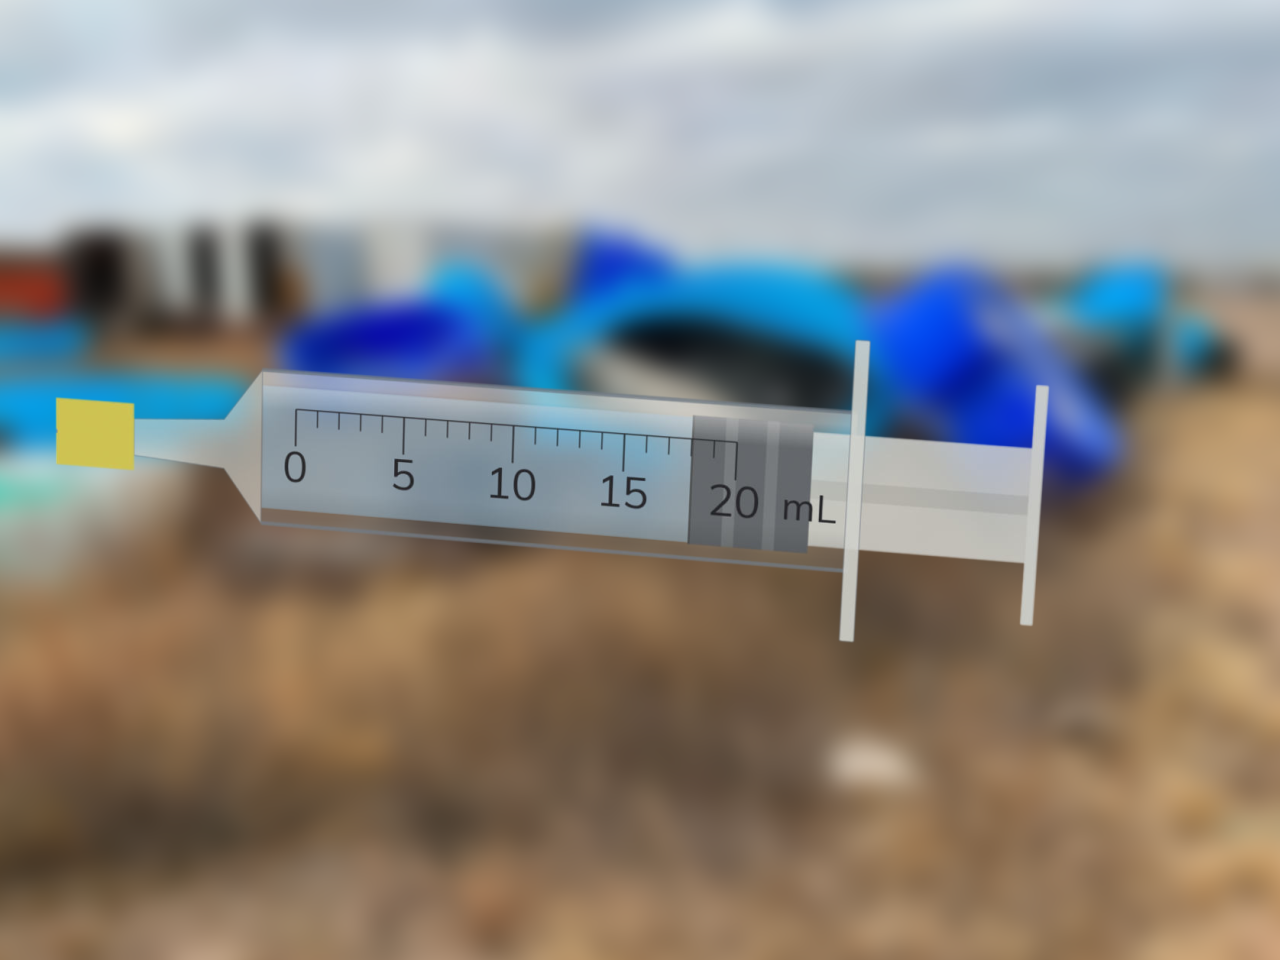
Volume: 18 mL
